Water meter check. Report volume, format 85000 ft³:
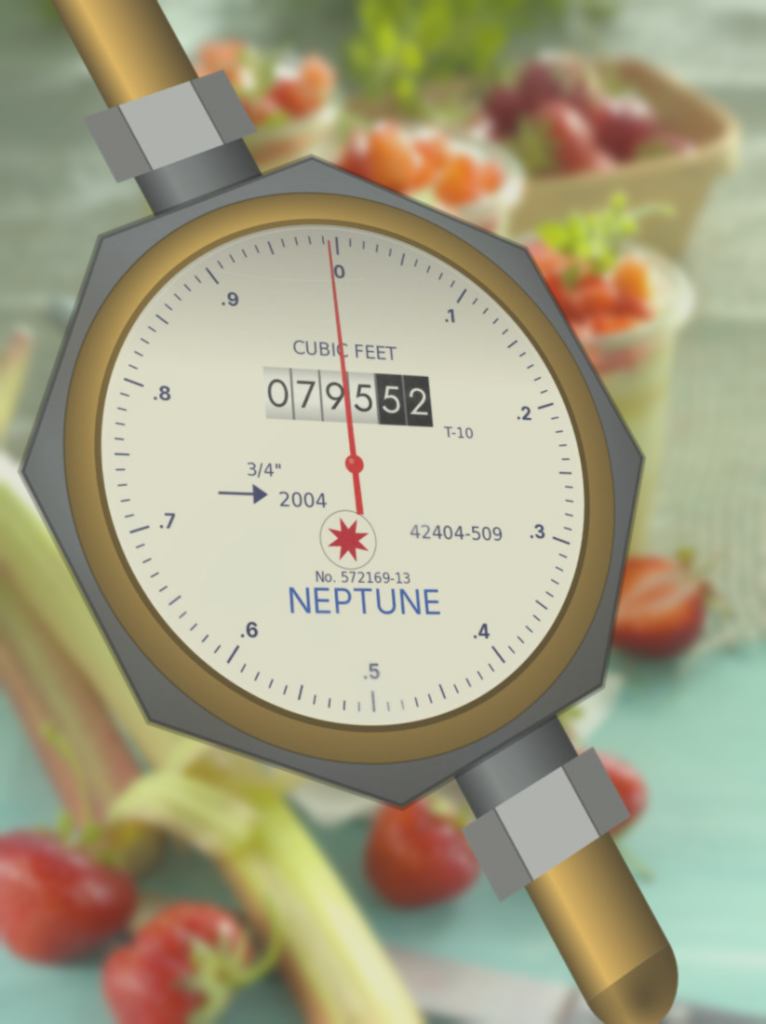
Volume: 79551.99 ft³
